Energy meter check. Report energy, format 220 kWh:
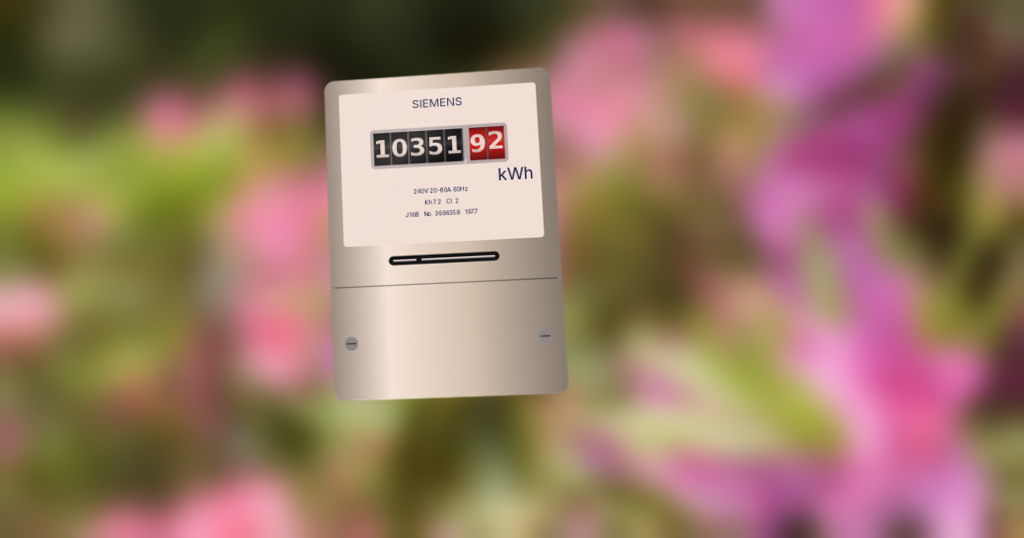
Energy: 10351.92 kWh
